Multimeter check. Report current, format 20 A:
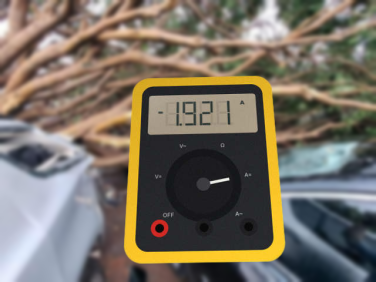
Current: -1.921 A
